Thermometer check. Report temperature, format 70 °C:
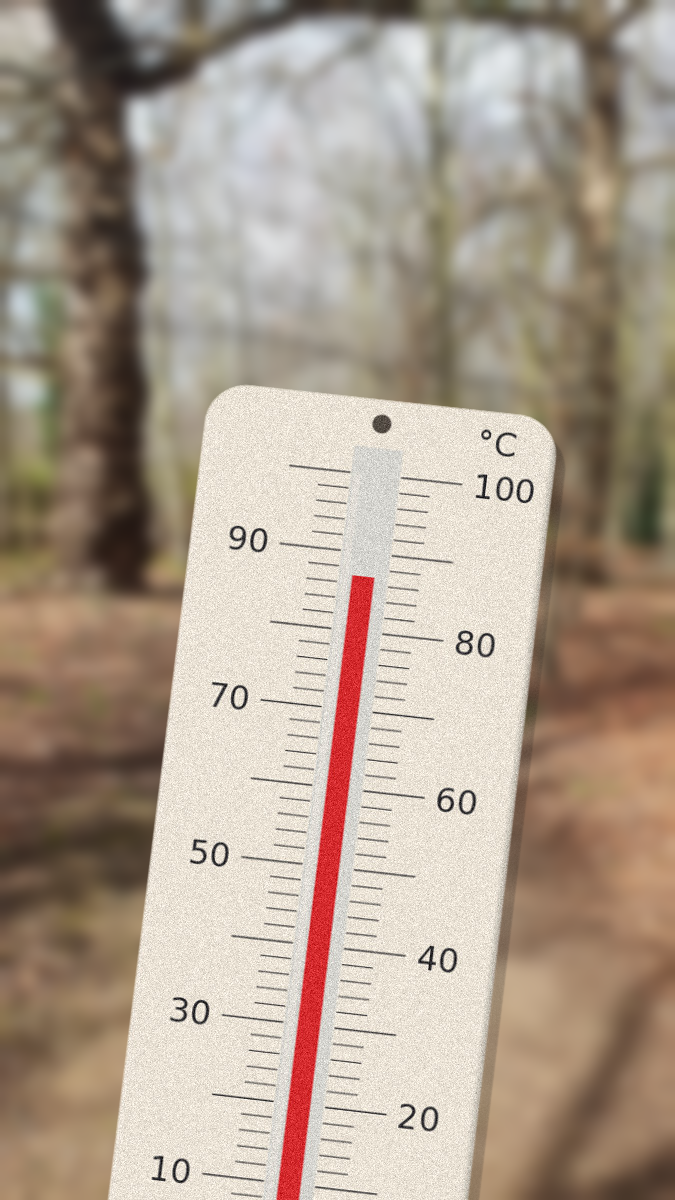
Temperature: 87 °C
